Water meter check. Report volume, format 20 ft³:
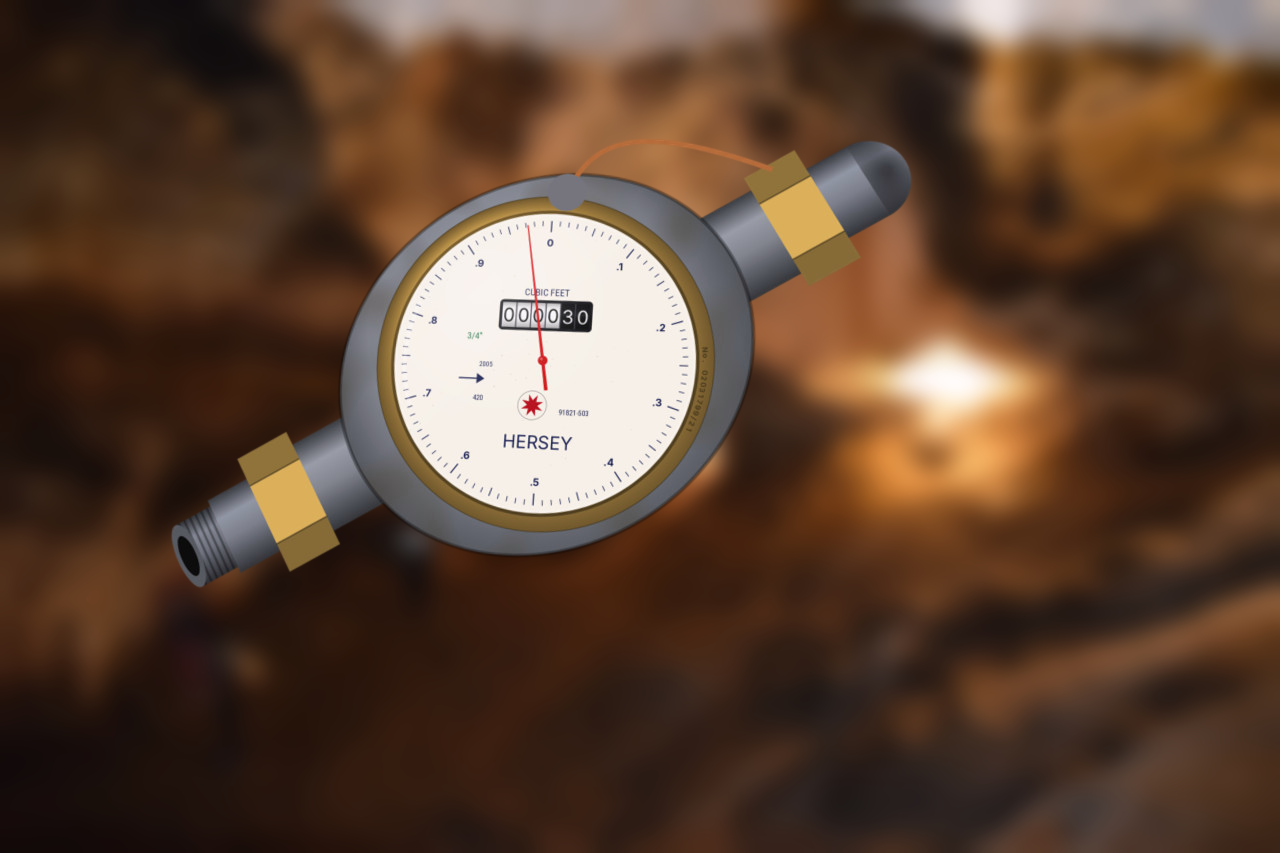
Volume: 29.97 ft³
